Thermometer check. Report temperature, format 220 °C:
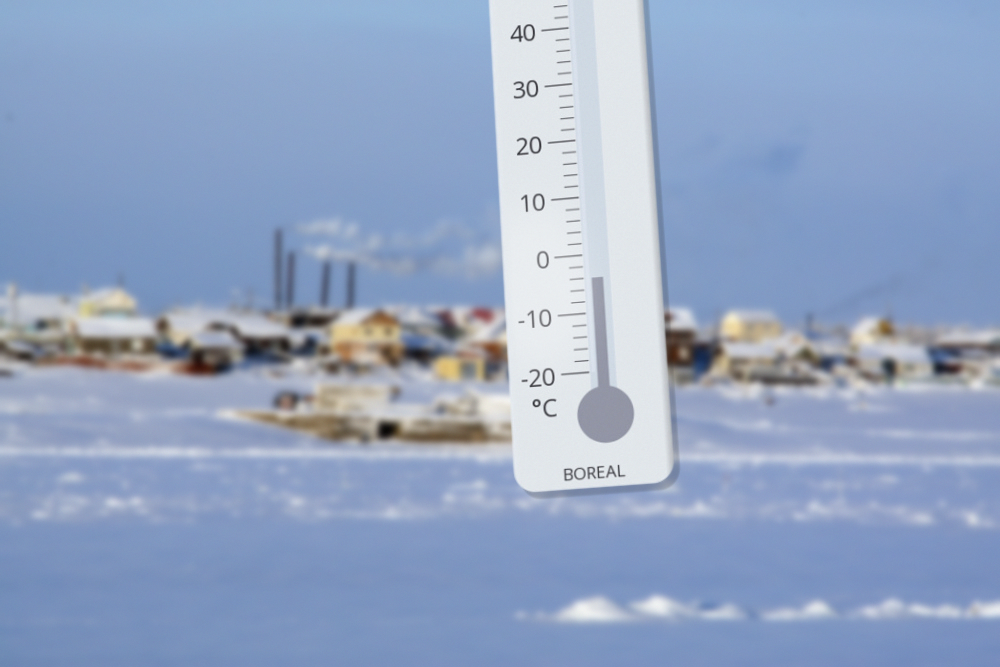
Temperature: -4 °C
